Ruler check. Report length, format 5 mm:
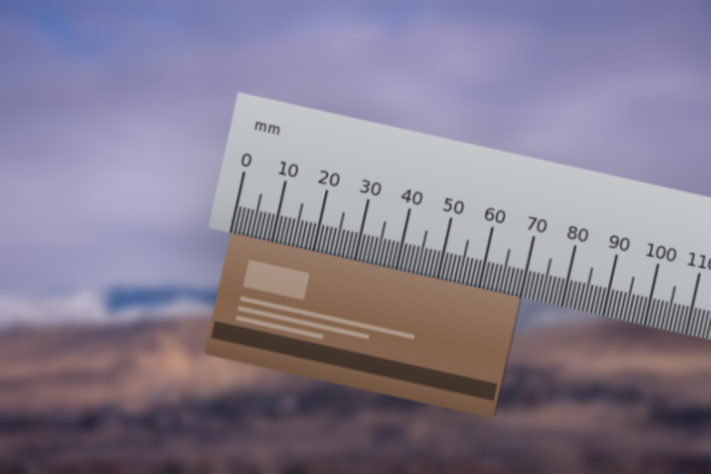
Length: 70 mm
